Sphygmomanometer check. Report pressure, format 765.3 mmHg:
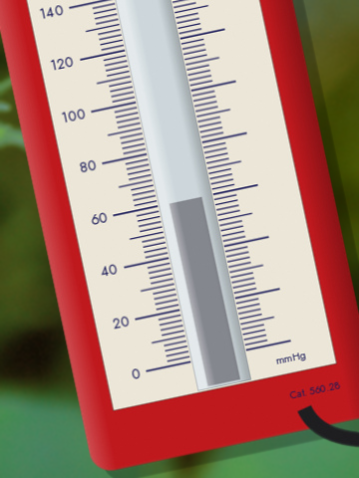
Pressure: 60 mmHg
